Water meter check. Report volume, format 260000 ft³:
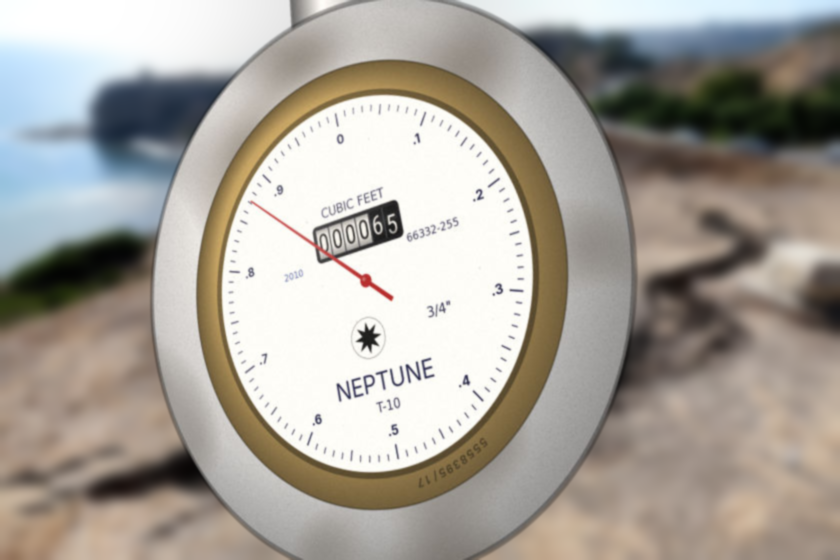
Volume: 64.87 ft³
